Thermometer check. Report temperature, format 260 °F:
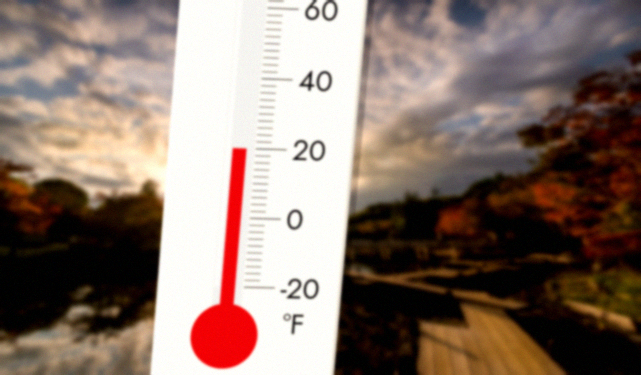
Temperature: 20 °F
